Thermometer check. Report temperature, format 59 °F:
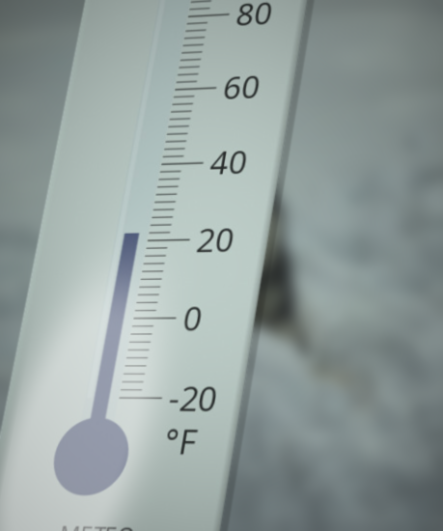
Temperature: 22 °F
